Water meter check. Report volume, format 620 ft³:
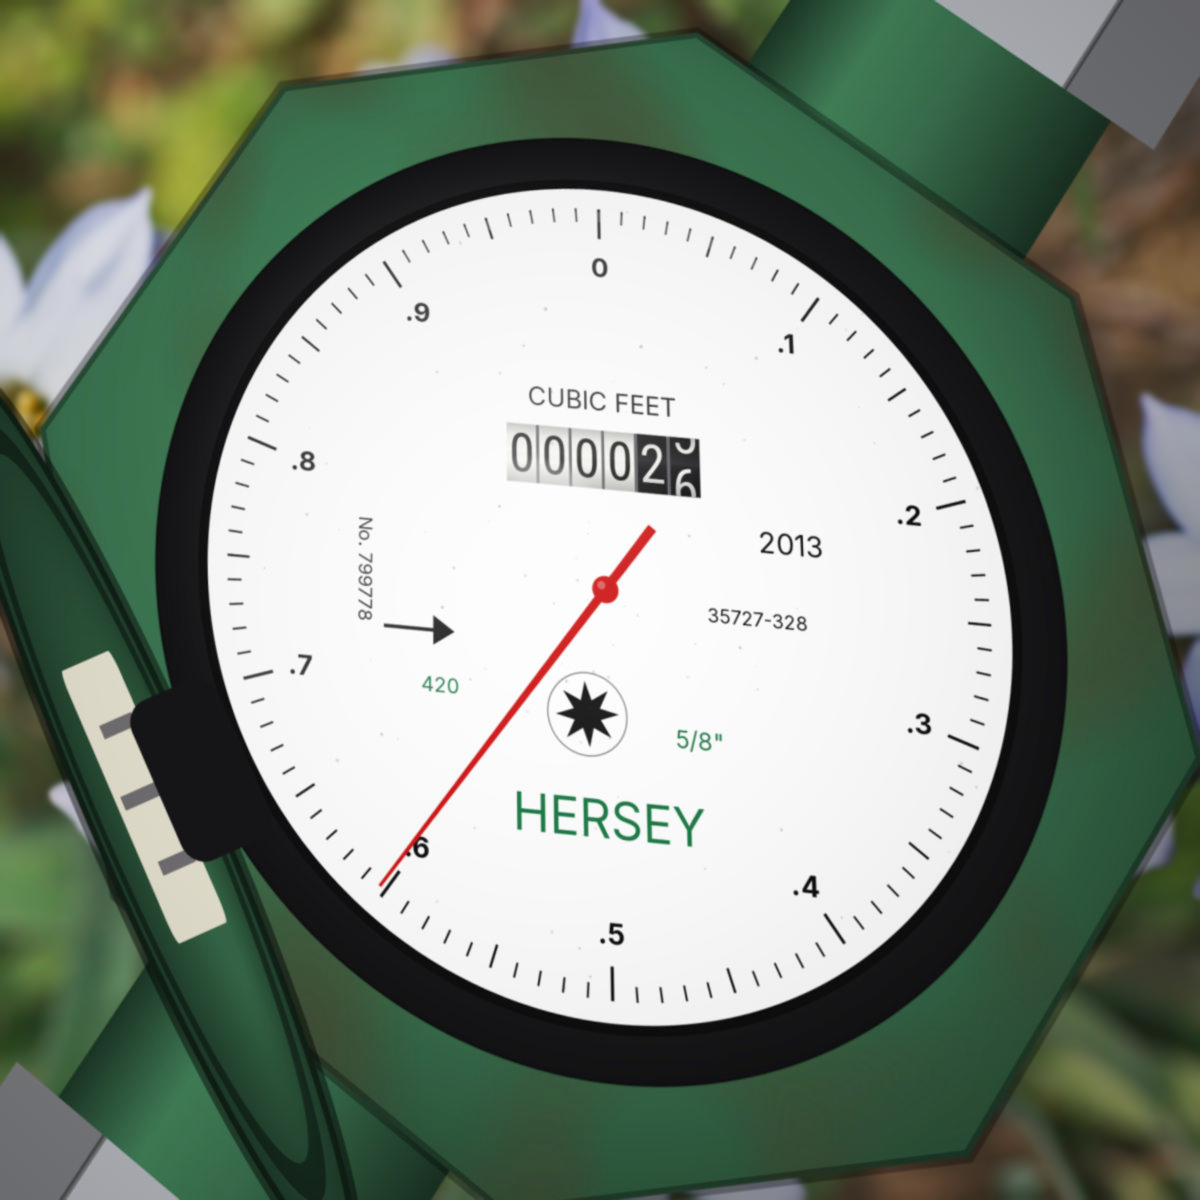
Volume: 25.60 ft³
